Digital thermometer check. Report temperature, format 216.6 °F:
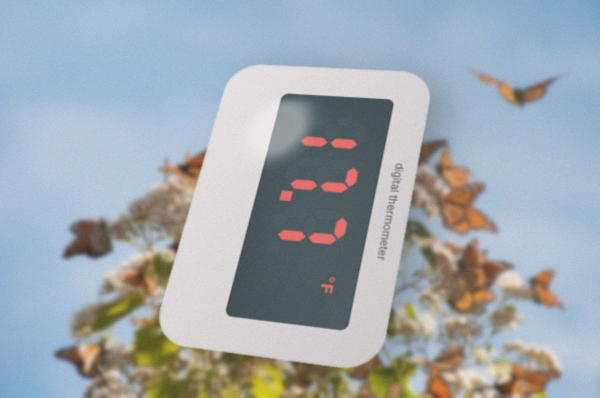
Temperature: 17.7 °F
